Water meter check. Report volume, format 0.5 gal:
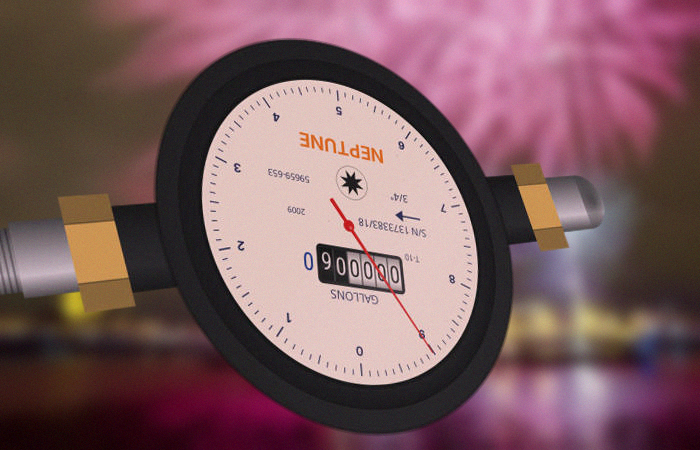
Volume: 59.0 gal
